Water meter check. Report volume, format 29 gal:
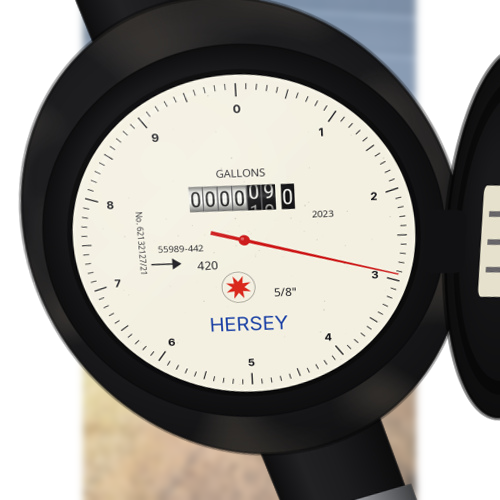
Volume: 92.9 gal
